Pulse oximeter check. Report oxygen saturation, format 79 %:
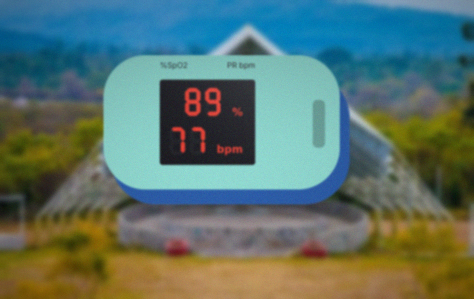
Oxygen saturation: 89 %
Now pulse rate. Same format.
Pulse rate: 77 bpm
